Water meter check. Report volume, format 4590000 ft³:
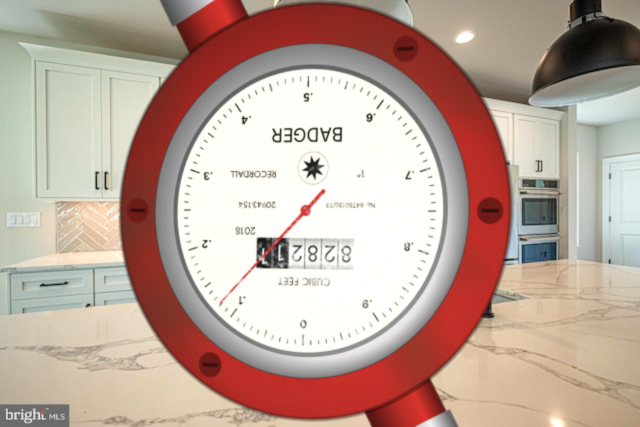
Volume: 828211.12 ft³
